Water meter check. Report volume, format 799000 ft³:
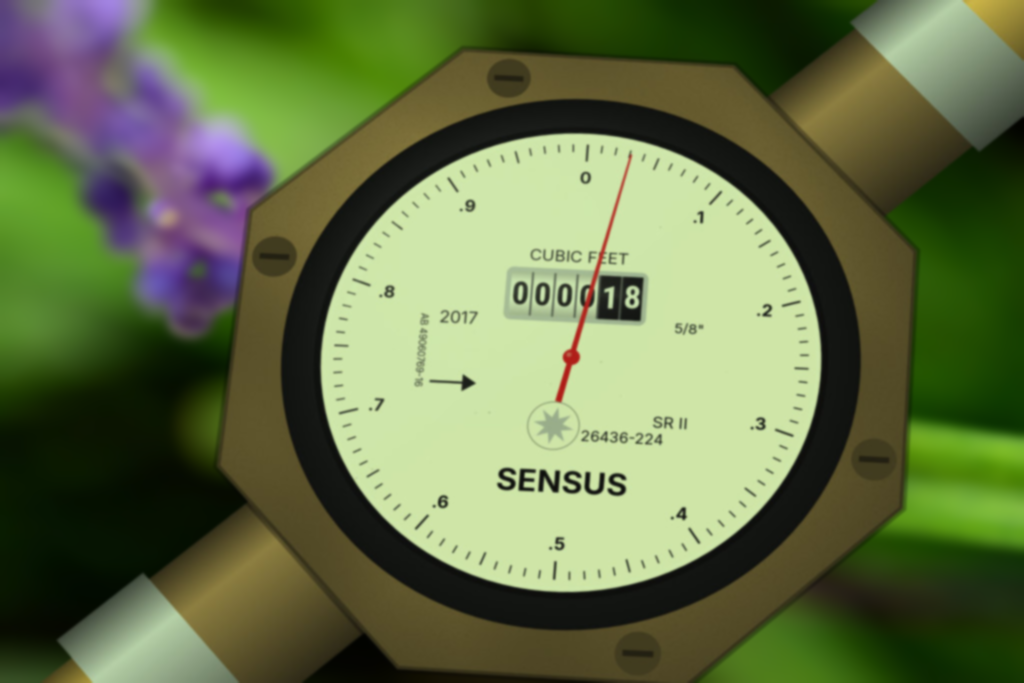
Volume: 18.03 ft³
